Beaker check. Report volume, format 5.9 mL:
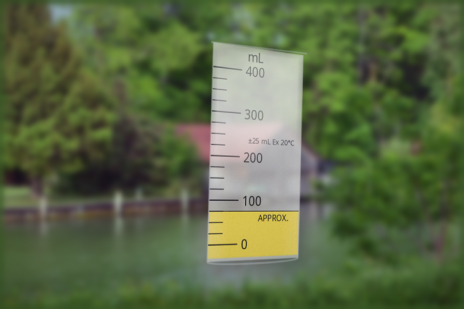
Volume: 75 mL
